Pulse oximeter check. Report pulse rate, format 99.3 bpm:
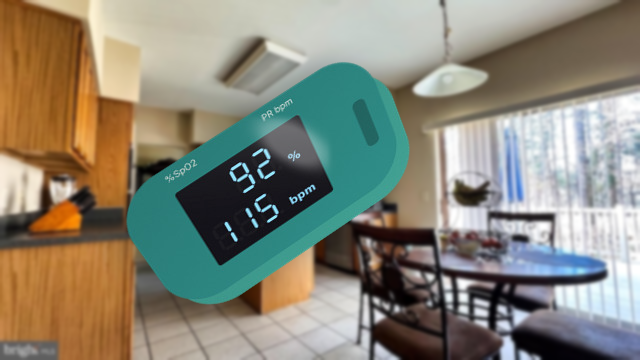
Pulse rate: 115 bpm
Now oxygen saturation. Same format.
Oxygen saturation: 92 %
